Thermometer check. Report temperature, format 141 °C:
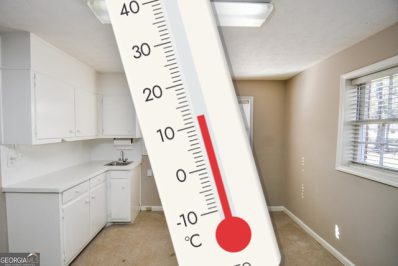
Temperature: 12 °C
